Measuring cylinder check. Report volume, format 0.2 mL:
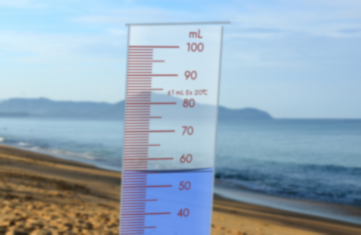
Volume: 55 mL
